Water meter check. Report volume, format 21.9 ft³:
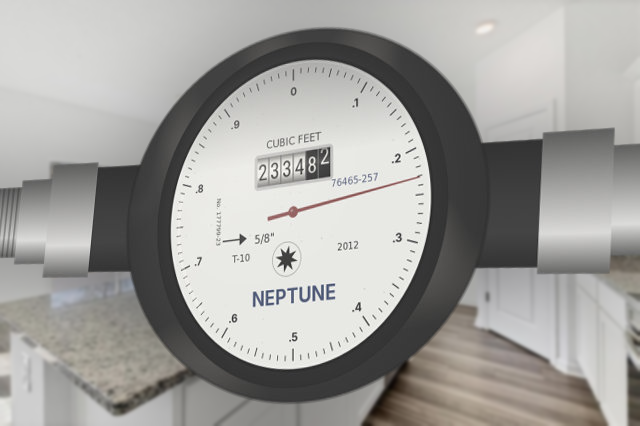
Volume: 233482.23 ft³
